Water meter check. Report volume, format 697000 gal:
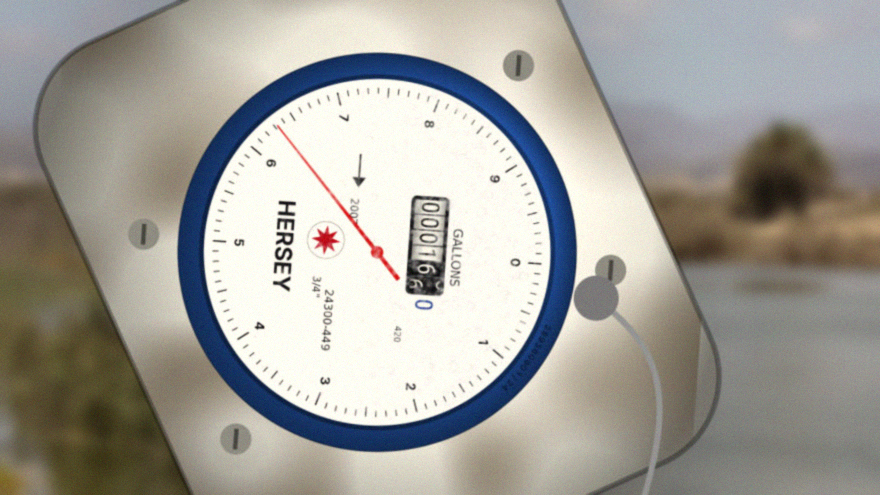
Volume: 1656.3 gal
